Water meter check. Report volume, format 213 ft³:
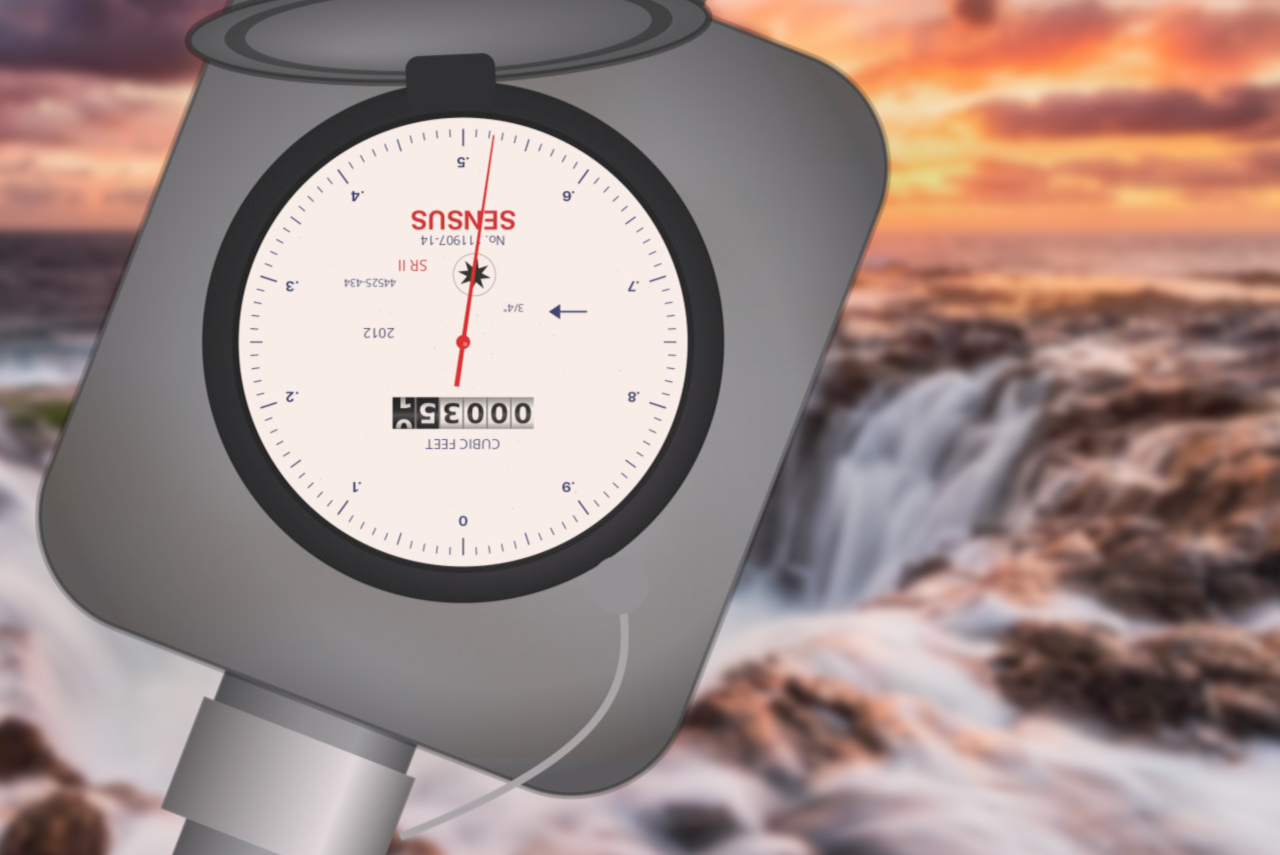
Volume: 350.52 ft³
